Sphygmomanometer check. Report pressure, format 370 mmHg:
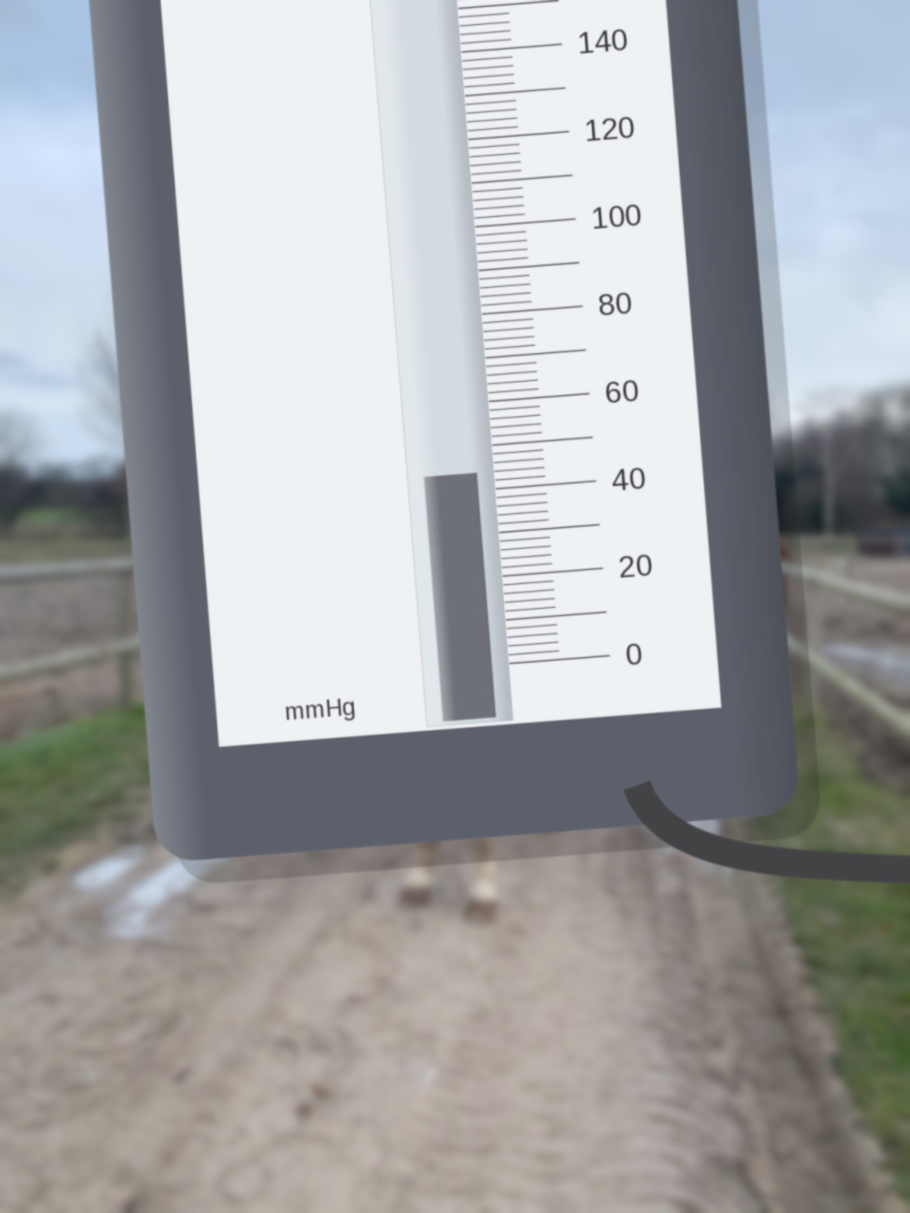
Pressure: 44 mmHg
